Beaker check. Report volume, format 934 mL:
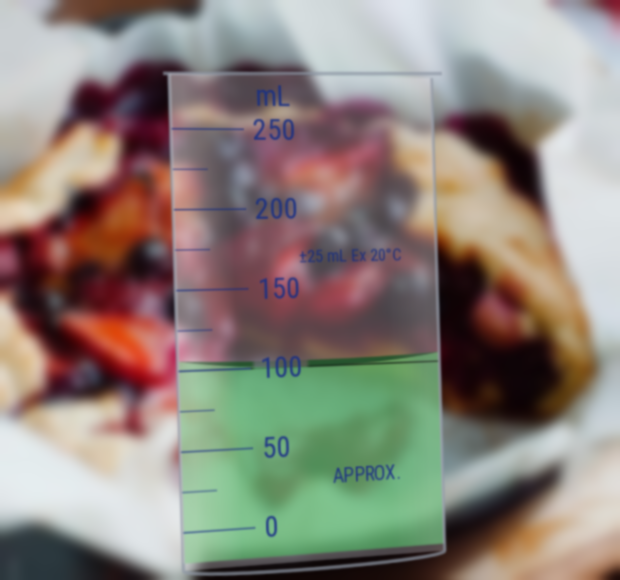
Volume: 100 mL
